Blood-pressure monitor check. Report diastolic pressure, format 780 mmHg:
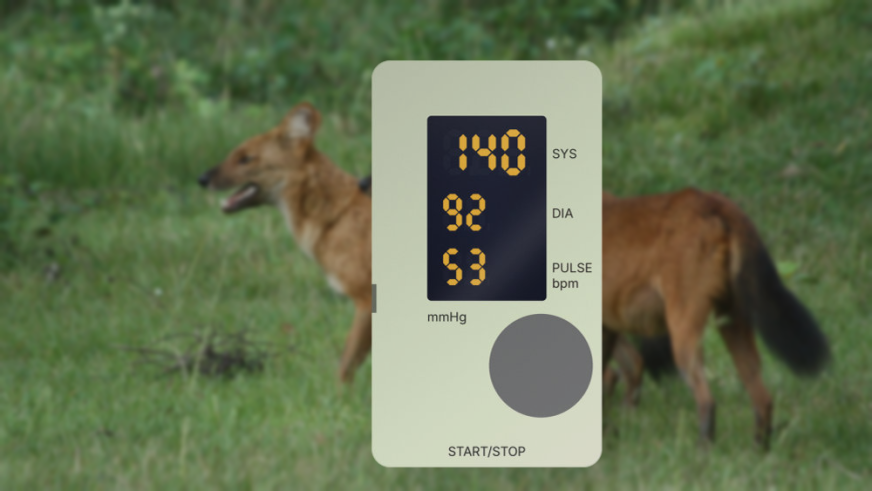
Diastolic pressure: 92 mmHg
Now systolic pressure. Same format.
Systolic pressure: 140 mmHg
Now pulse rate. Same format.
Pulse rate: 53 bpm
